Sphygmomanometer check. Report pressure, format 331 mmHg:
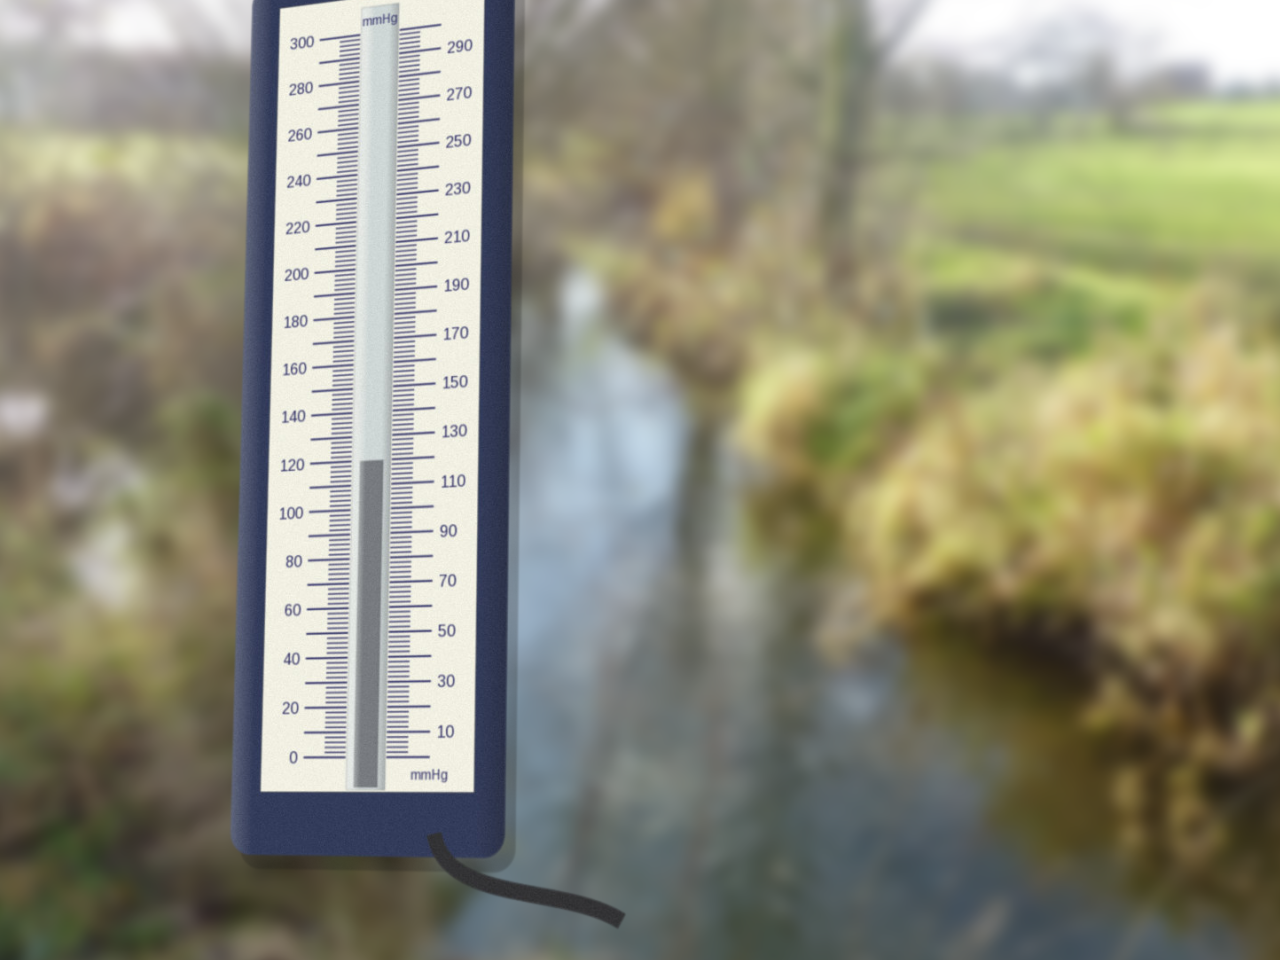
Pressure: 120 mmHg
